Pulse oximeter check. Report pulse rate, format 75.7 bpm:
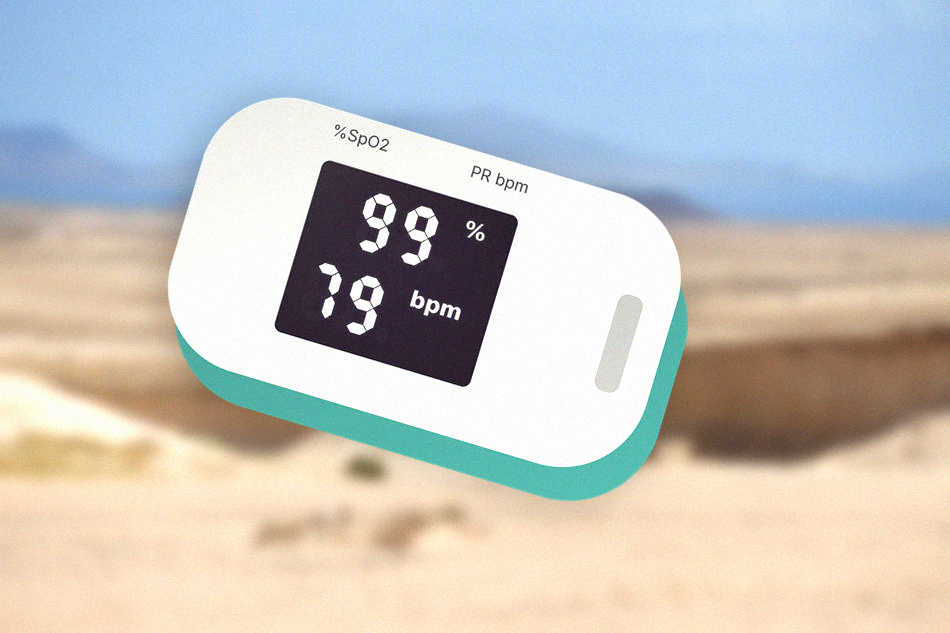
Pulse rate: 79 bpm
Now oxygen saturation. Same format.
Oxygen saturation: 99 %
